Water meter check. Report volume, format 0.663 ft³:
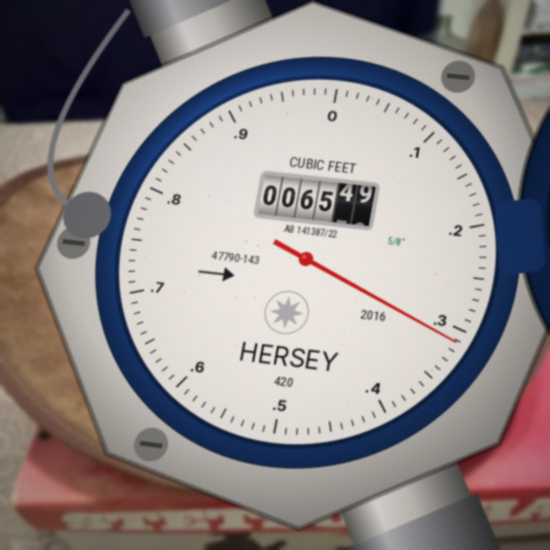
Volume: 6549.31 ft³
